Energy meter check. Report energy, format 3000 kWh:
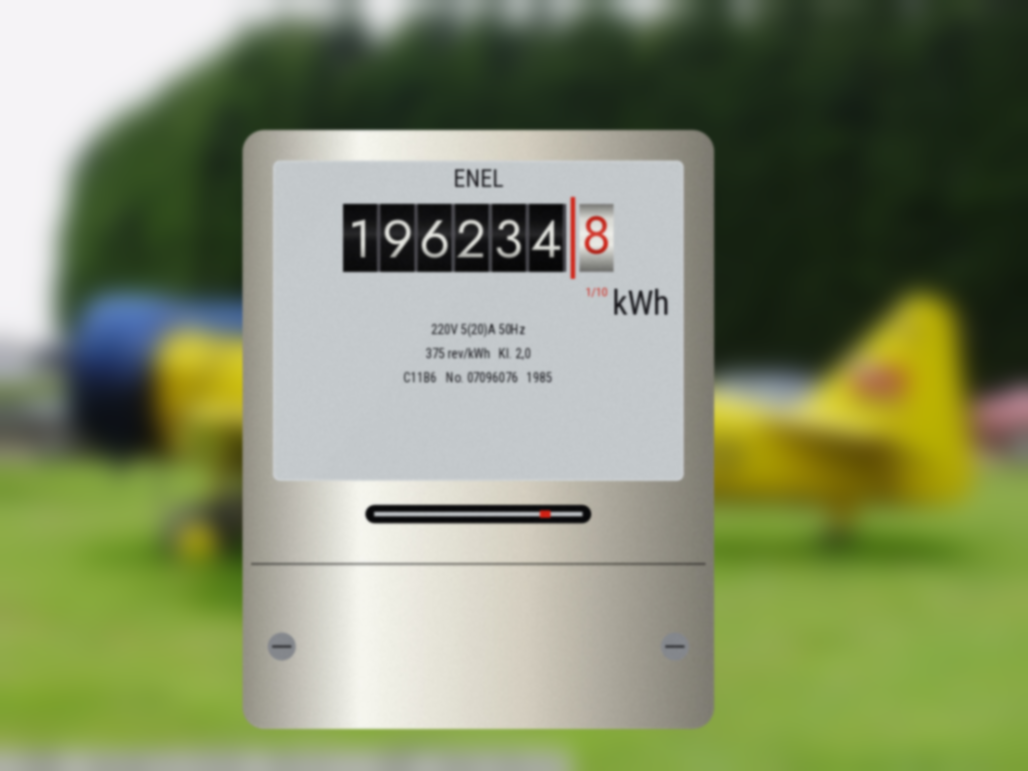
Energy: 196234.8 kWh
